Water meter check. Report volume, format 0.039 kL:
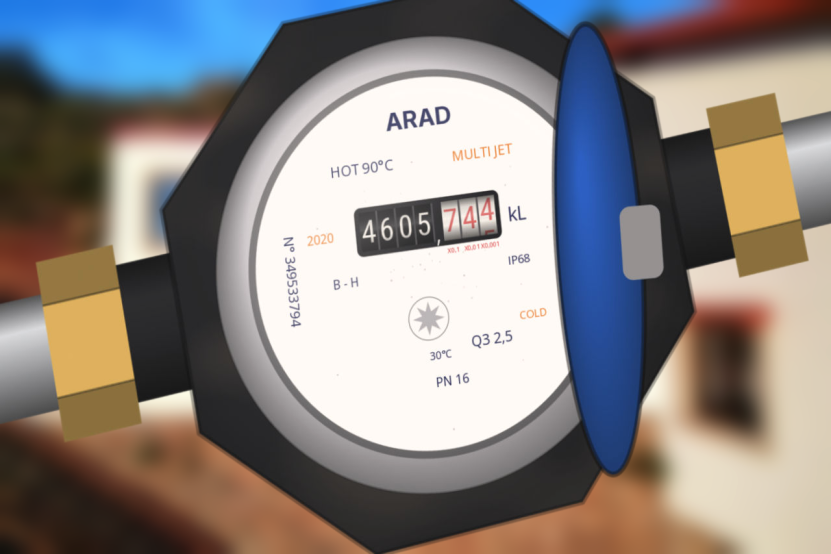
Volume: 4605.744 kL
